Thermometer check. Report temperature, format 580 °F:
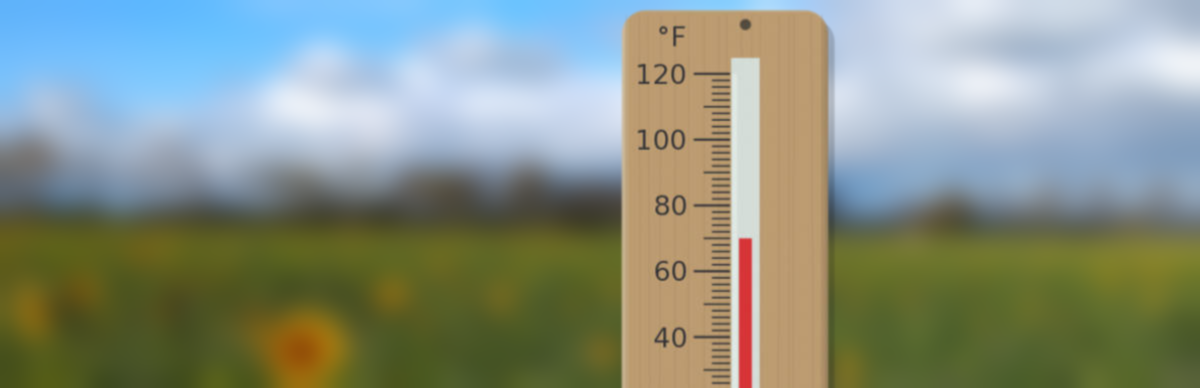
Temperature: 70 °F
